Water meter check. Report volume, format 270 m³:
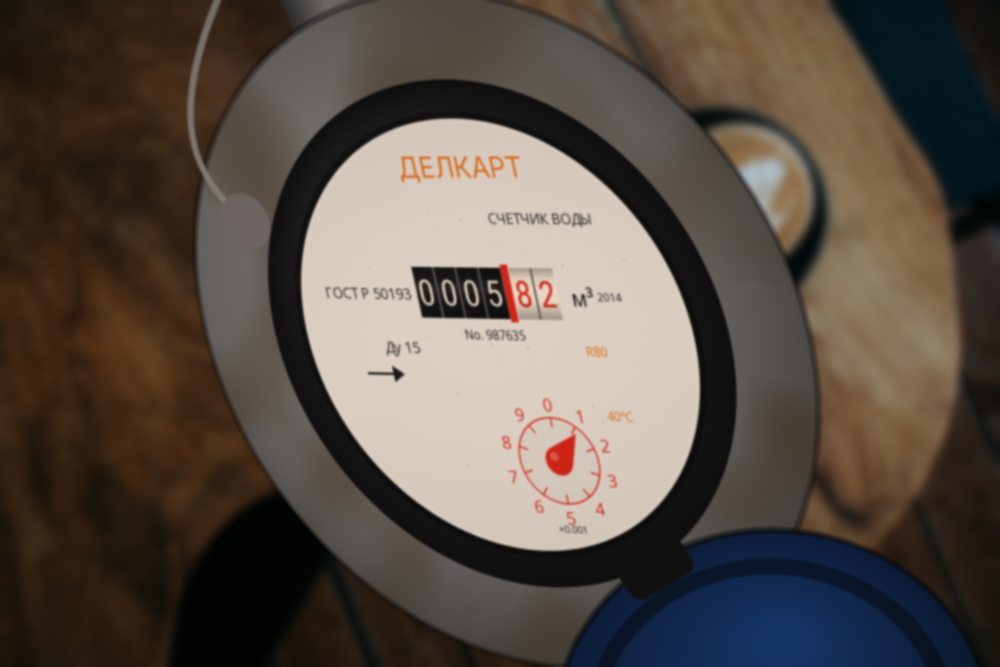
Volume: 5.821 m³
